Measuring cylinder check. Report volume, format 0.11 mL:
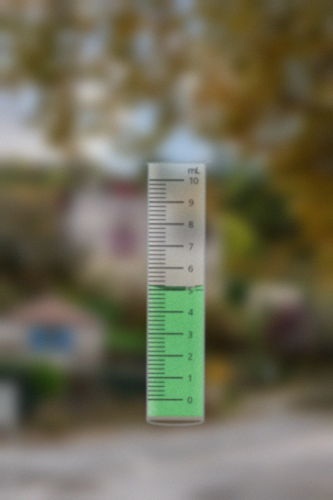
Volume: 5 mL
